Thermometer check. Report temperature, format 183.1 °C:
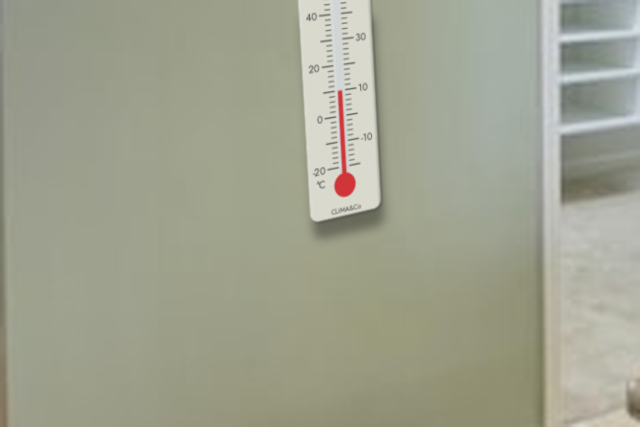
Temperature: 10 °C
